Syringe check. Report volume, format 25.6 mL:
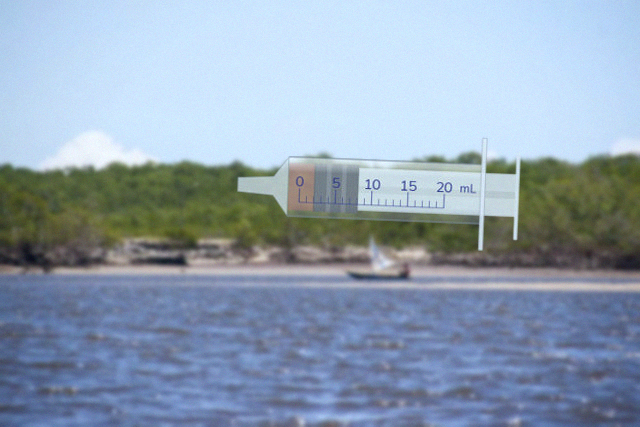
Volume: 2 mL
